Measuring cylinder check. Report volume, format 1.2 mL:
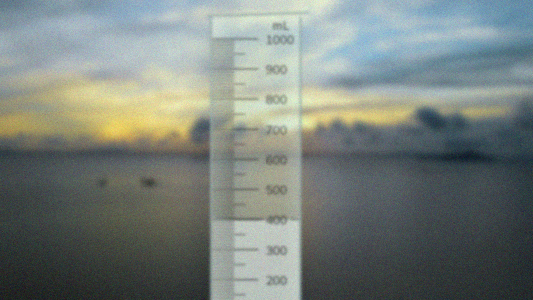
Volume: 400 mL
